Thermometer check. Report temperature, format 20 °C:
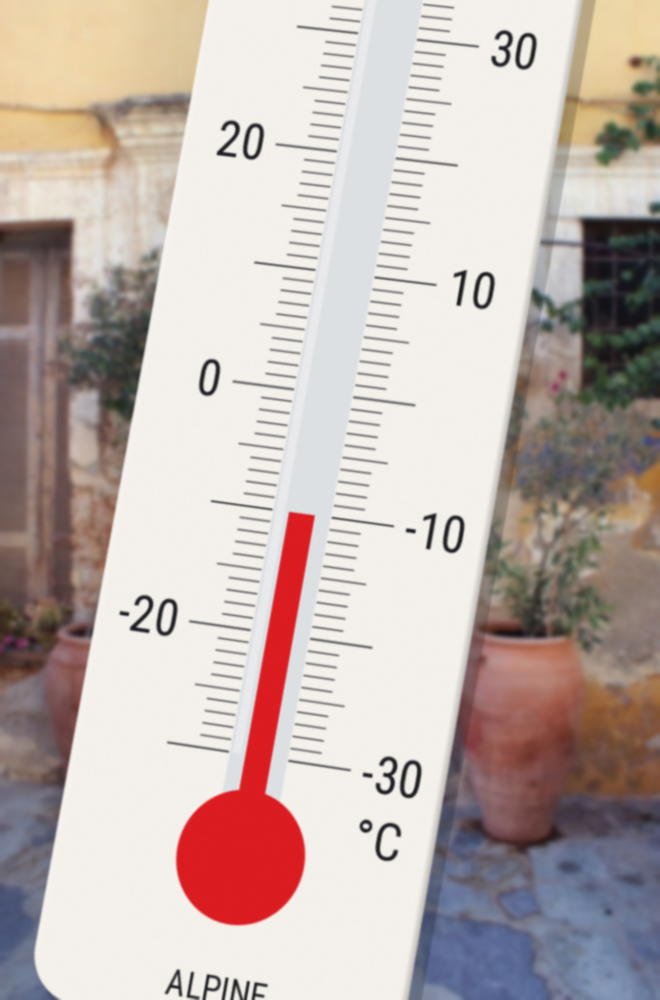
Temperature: -10 °C
